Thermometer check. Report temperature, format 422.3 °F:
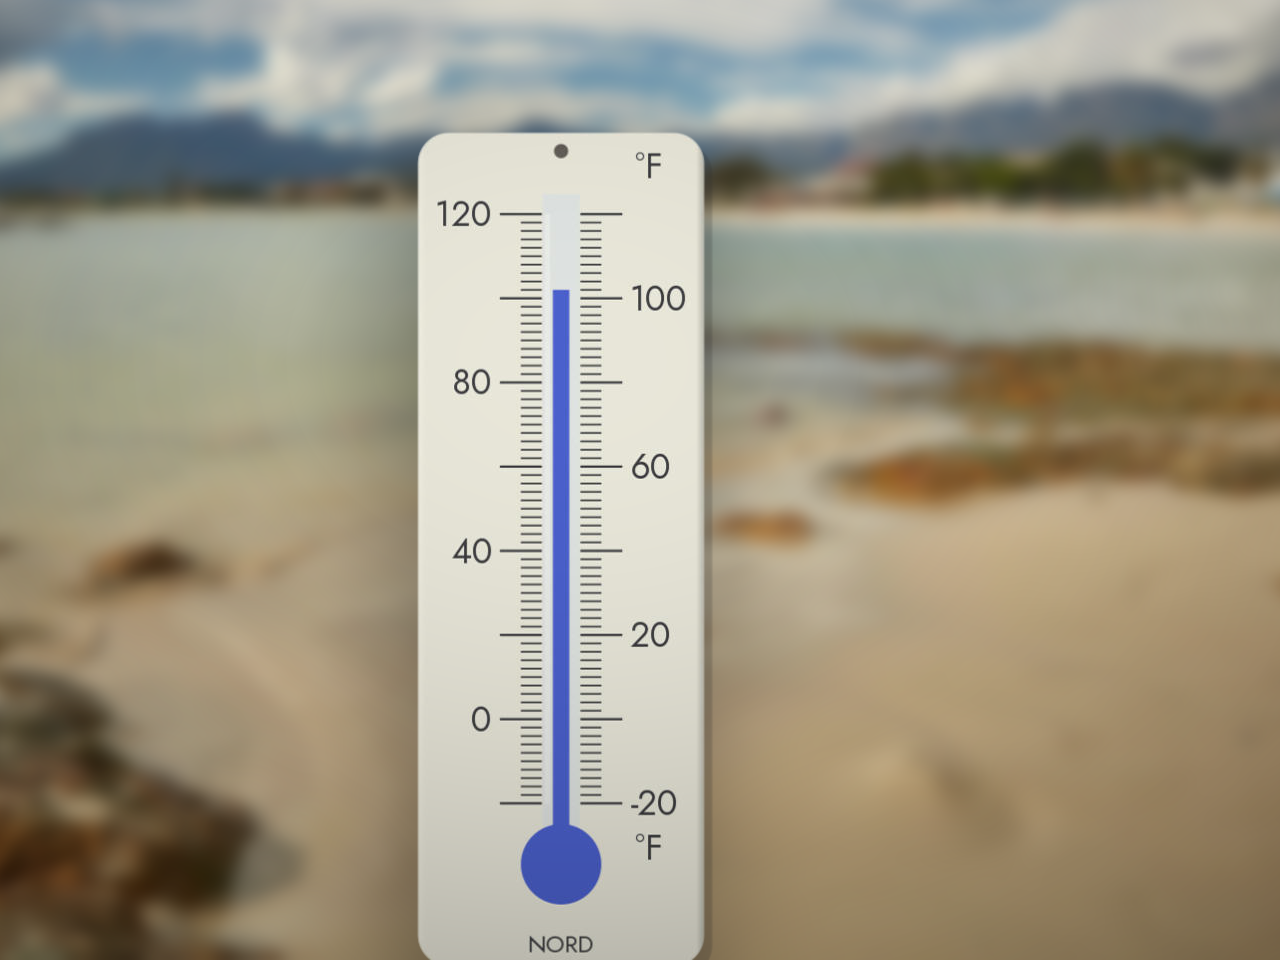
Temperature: 102 °F
